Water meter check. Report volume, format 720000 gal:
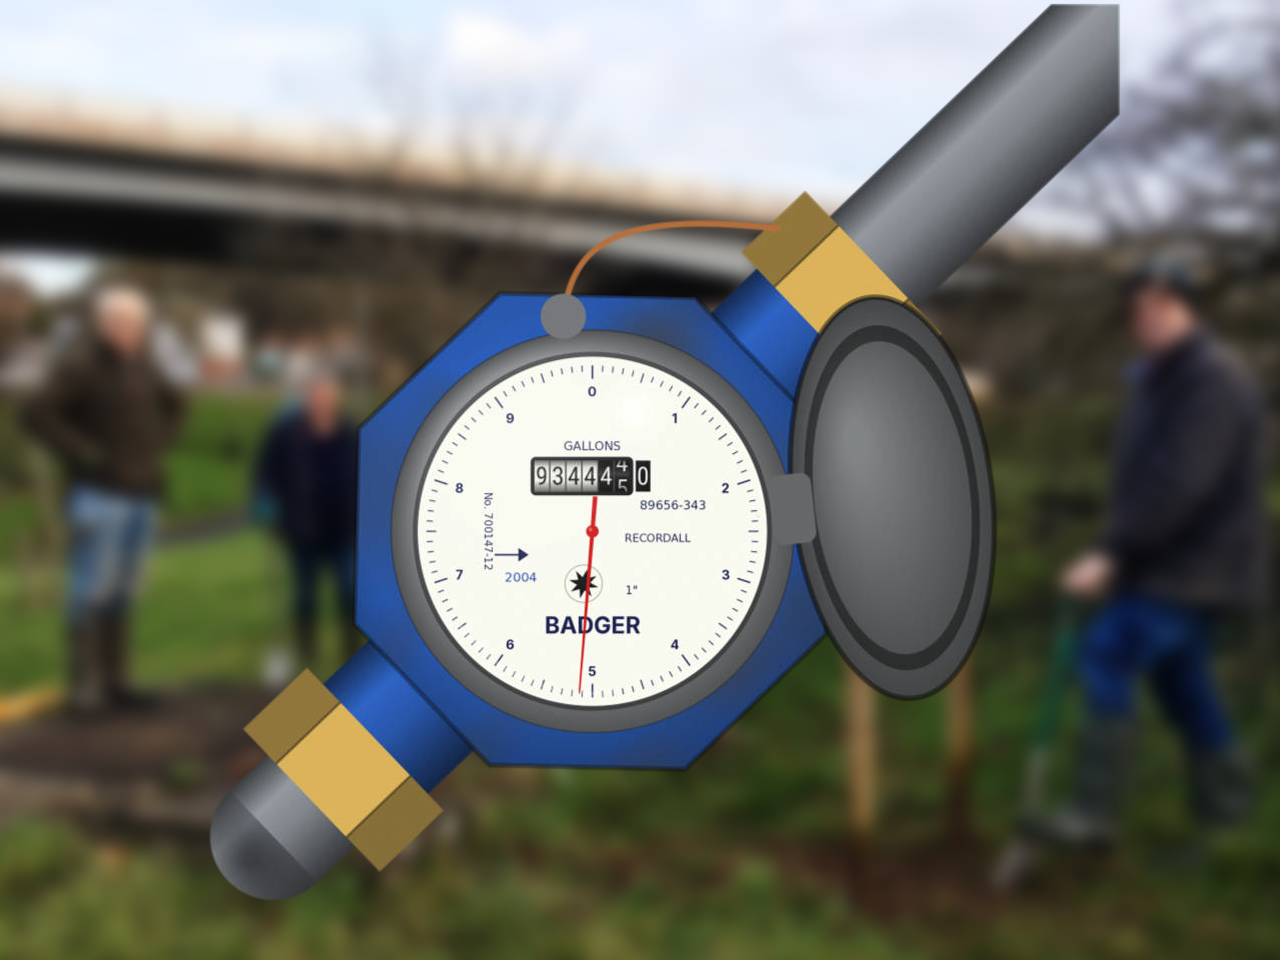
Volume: 9344445.1 gal
